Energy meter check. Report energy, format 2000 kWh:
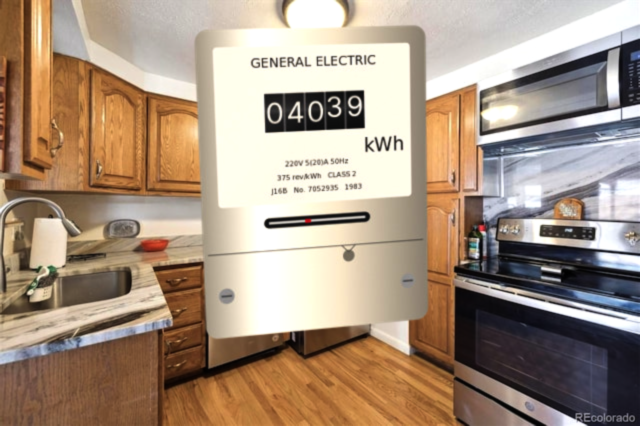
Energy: 4039 kWh
